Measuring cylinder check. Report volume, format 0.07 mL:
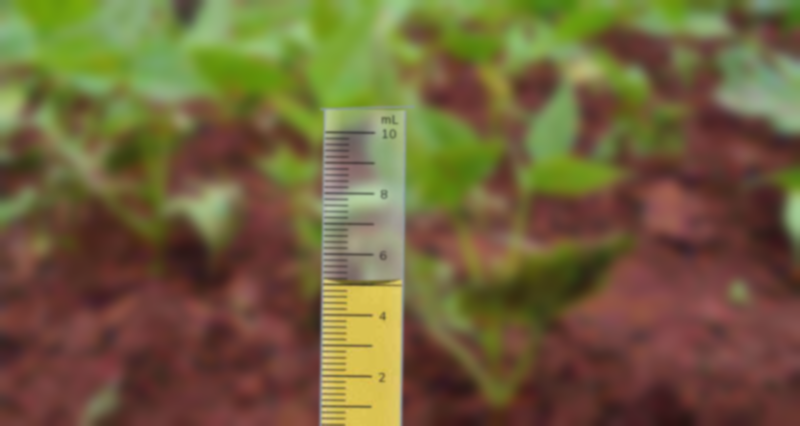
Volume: 5 mL
